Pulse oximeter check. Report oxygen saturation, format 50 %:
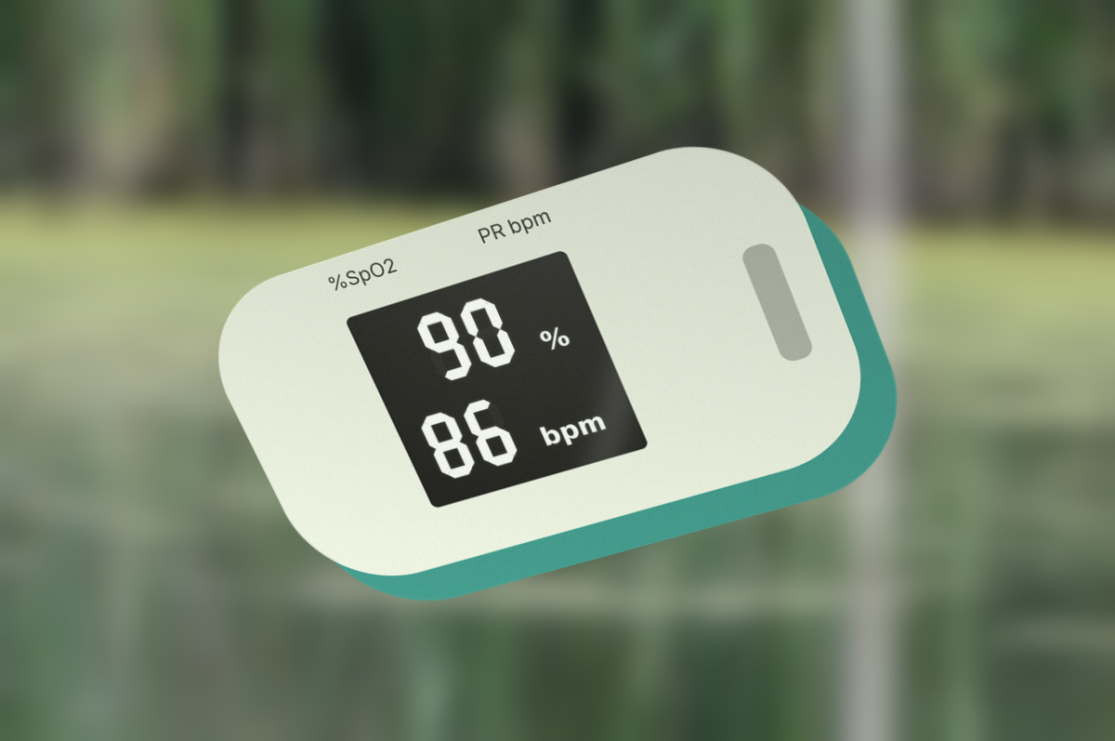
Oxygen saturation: 90 %
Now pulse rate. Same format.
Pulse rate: 86 bpm
